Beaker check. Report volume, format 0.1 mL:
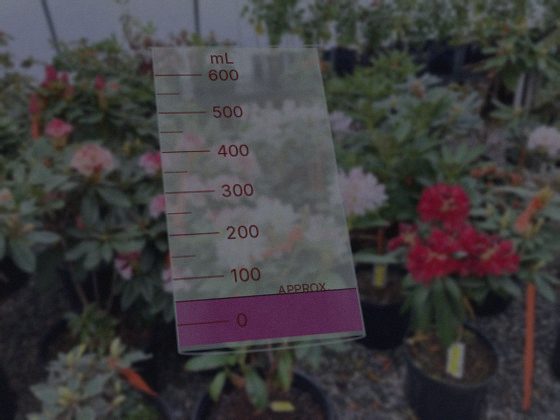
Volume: 50 mL
